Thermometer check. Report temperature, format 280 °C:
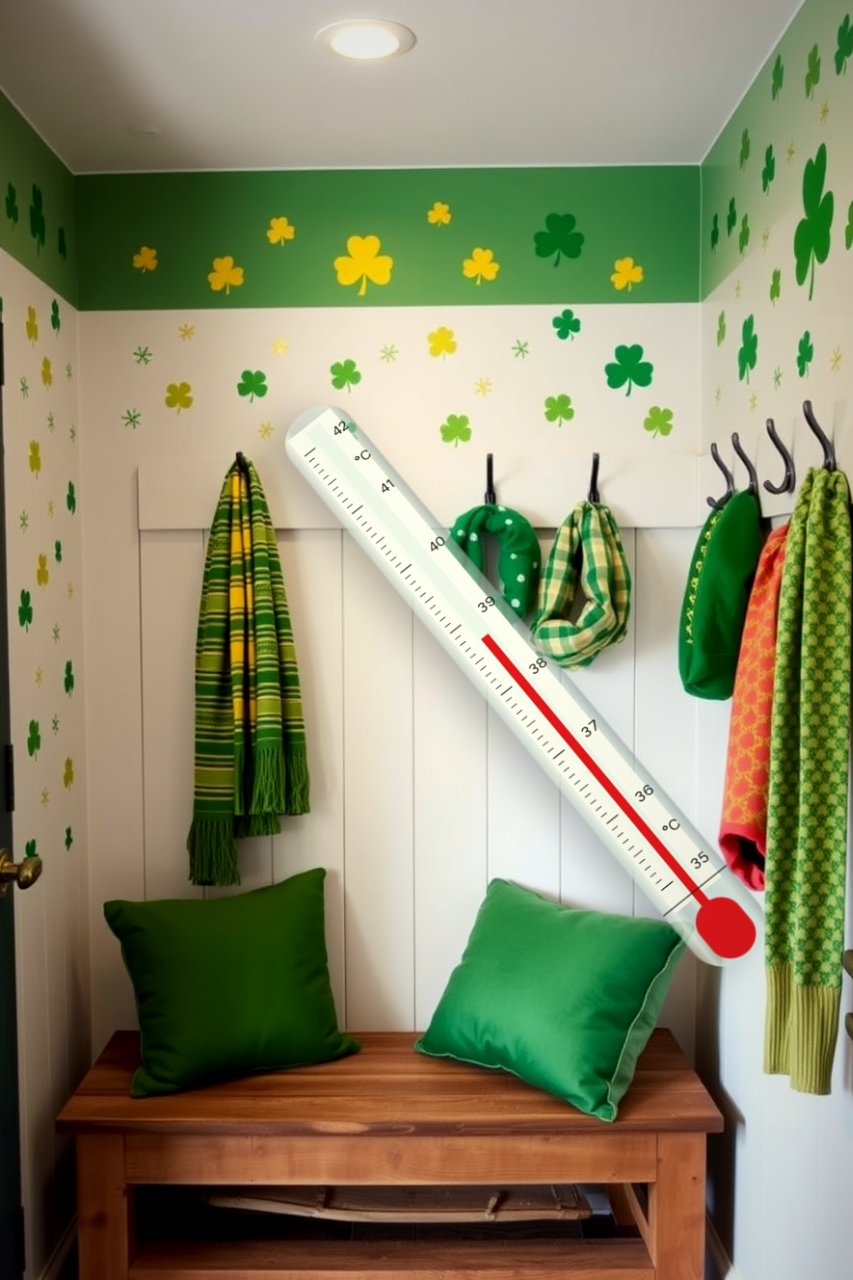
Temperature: 38.7 °C
